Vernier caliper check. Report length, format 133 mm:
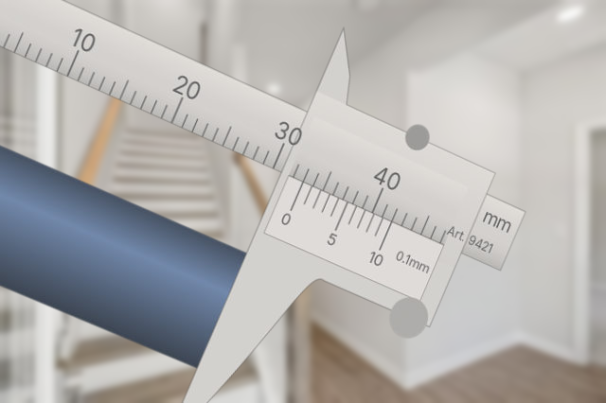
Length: 33.0 mm
